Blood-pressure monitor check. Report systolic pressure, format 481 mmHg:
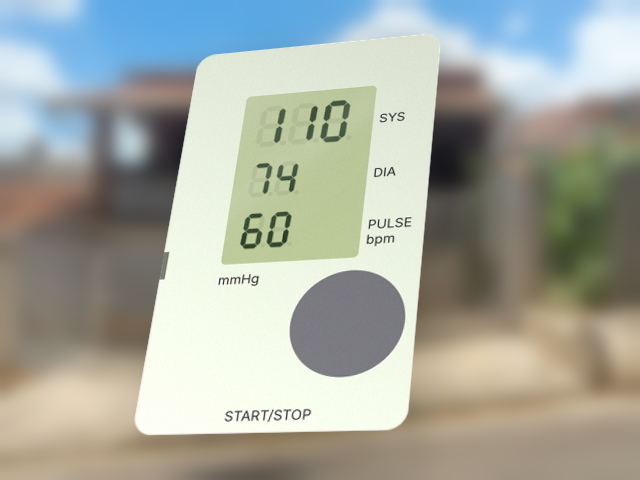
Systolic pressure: 110 mmHg
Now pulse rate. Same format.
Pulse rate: 60 bpm
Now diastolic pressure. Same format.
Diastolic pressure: 74 mmHg
